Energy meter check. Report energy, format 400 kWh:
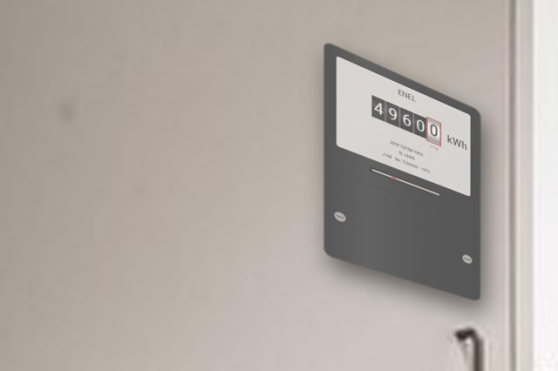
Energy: 4960.0 kWh
